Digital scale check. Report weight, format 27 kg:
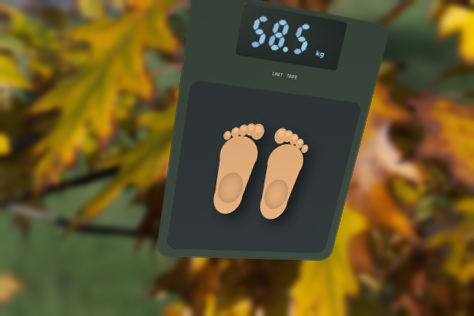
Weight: 58.5 kg
